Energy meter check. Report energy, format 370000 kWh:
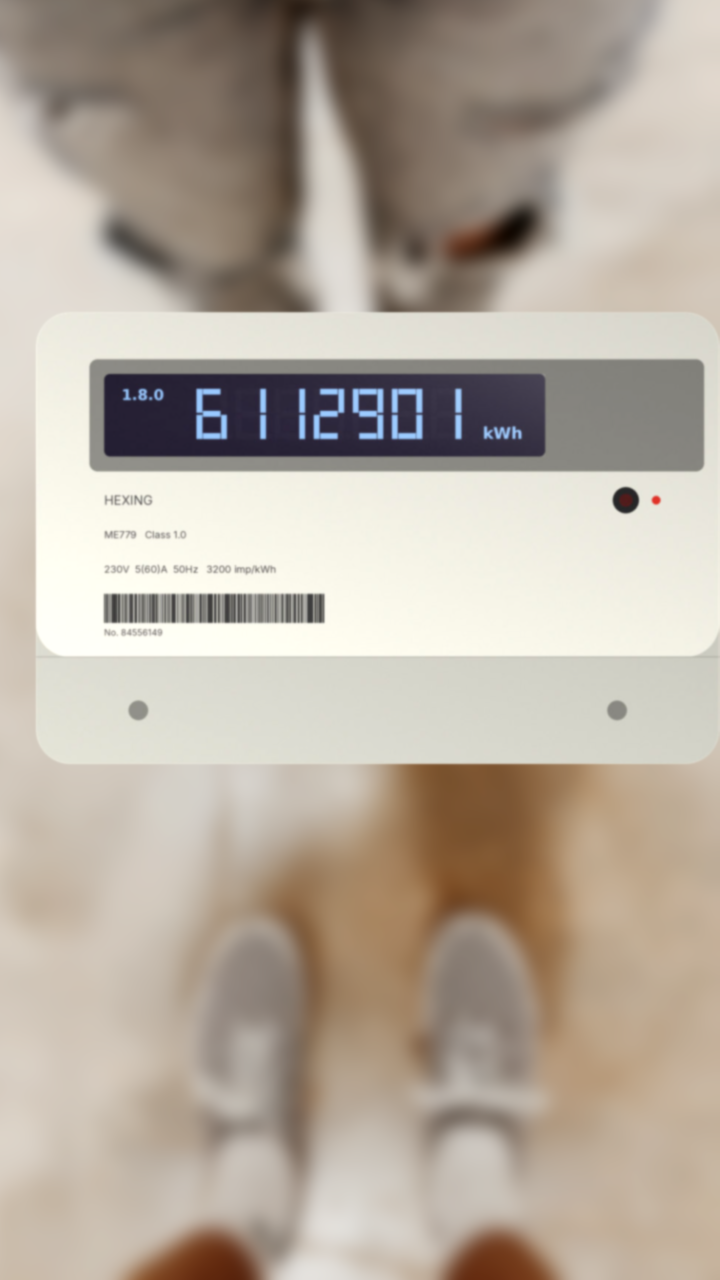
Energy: 6112901 kWh
